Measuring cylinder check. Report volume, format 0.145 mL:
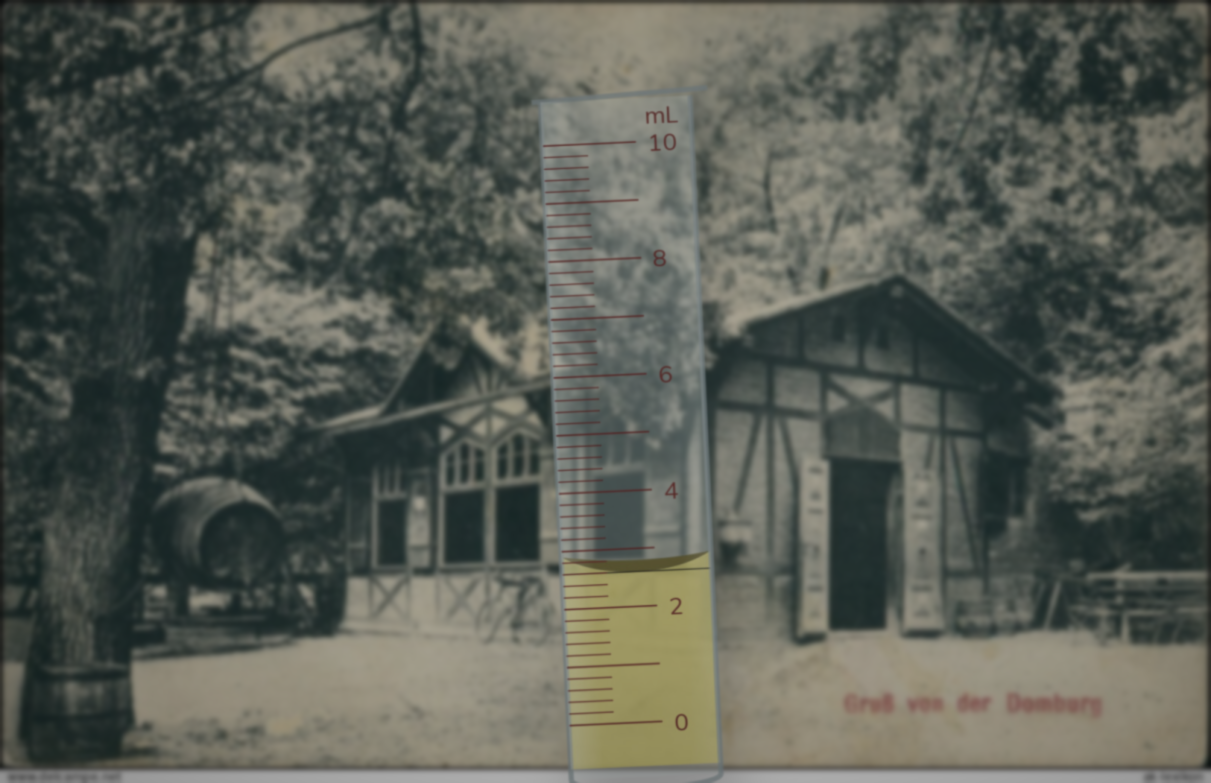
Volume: 2.6 mL
